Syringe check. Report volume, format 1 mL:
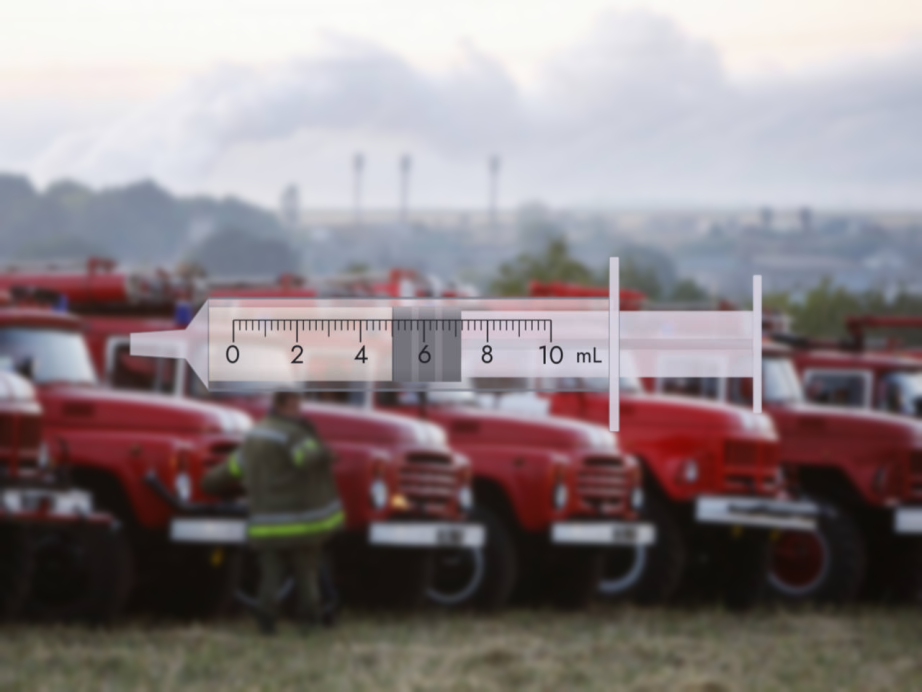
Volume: 5 mL
